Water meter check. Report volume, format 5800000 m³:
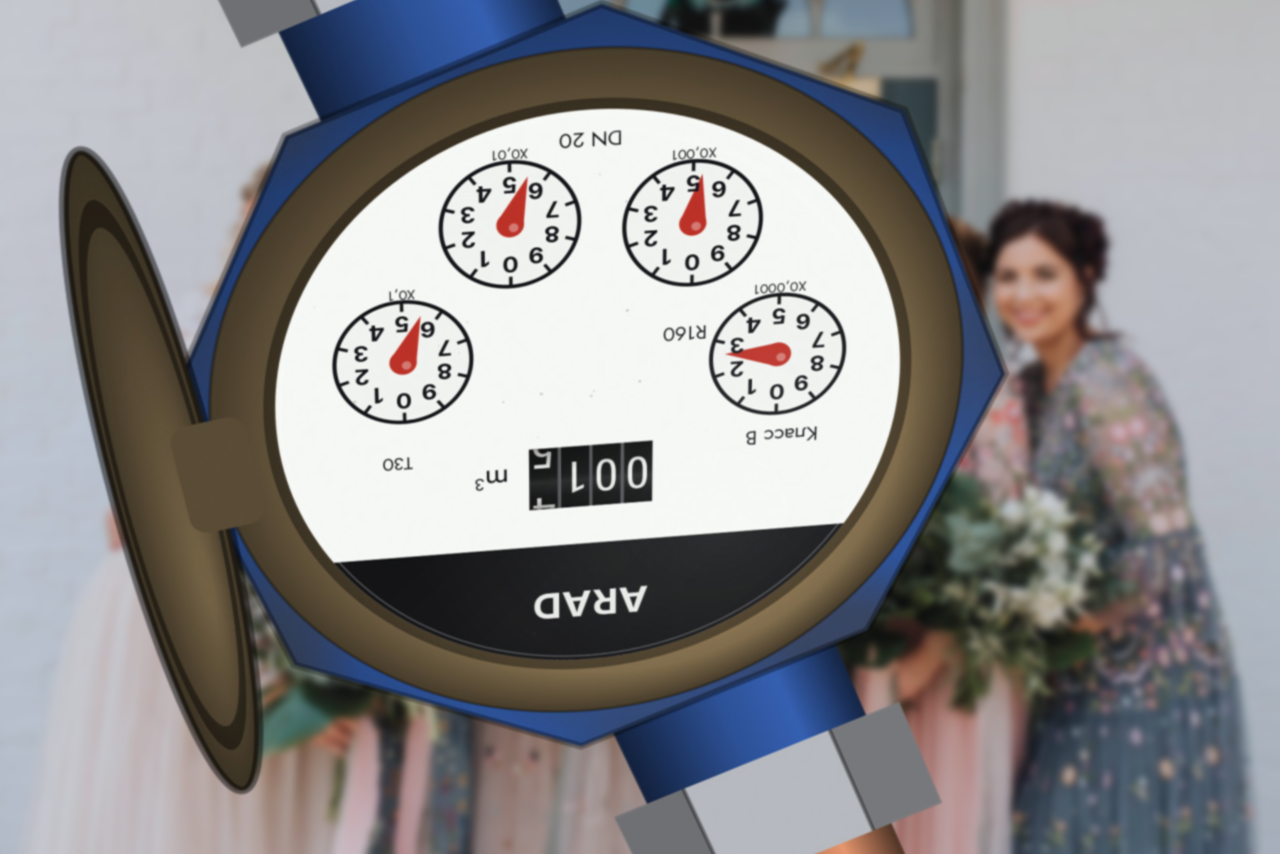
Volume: 14.5552 m³
